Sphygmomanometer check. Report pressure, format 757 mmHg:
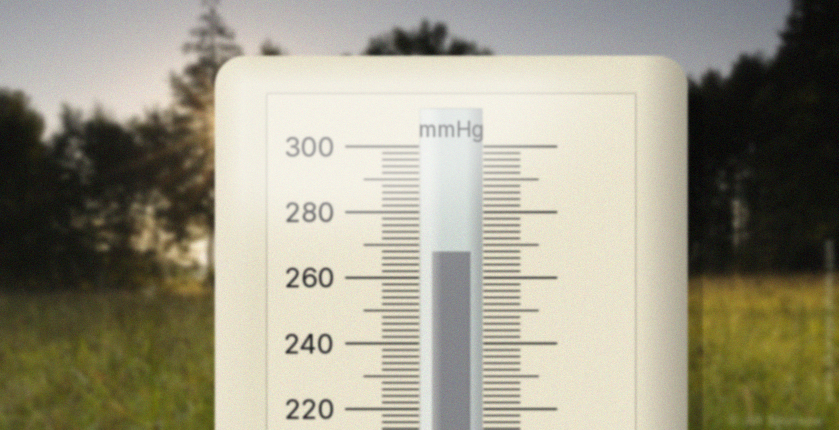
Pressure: 268 mmHg
